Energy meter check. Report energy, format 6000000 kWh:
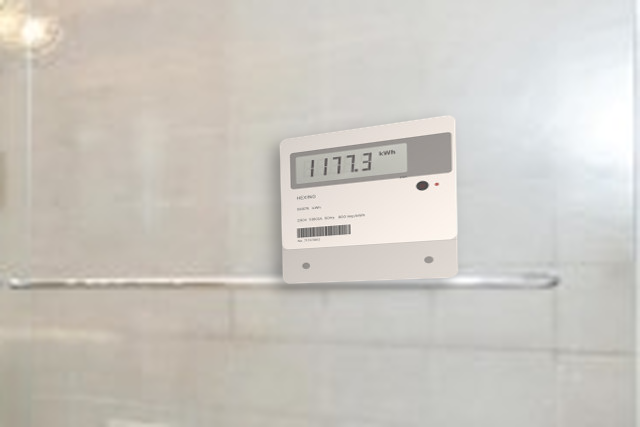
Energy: 1177.3 kWh
